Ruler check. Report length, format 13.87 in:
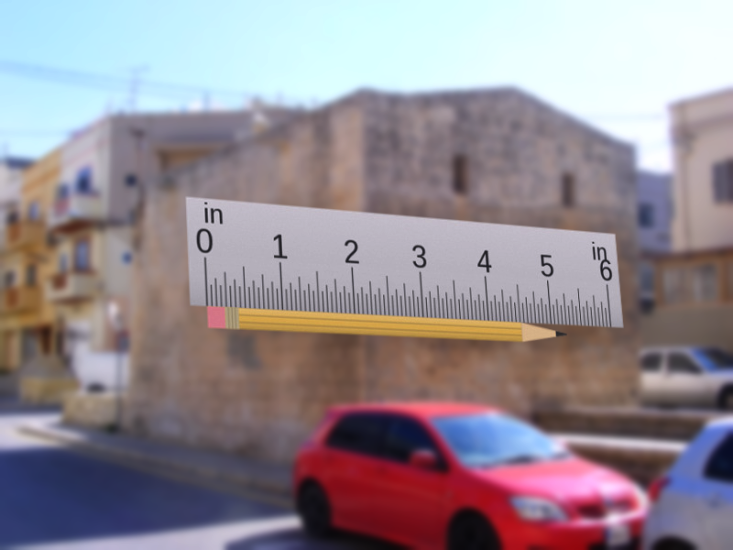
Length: 5.25 in
